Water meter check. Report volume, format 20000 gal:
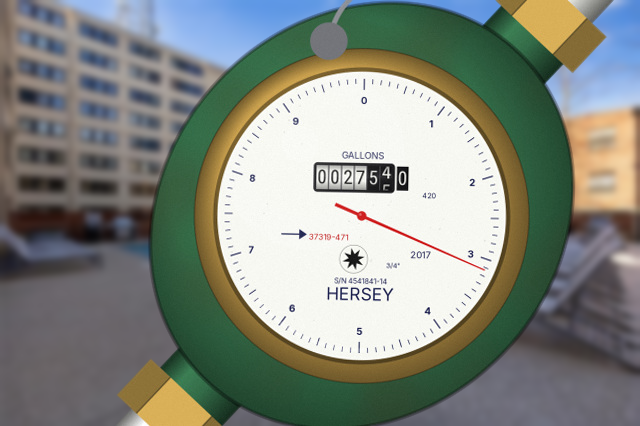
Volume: 27543.1 gal
